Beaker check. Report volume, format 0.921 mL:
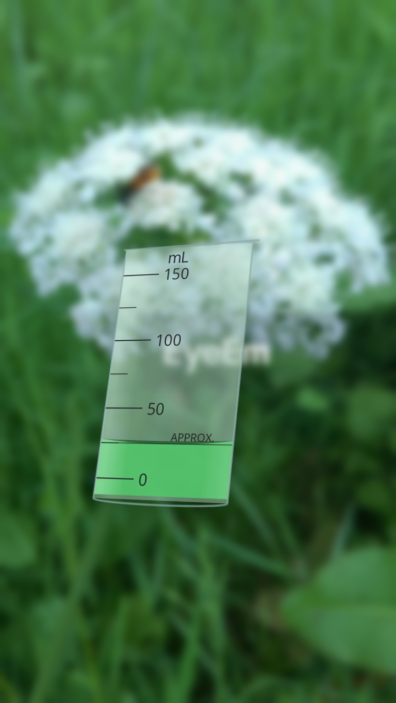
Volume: 25 mL
